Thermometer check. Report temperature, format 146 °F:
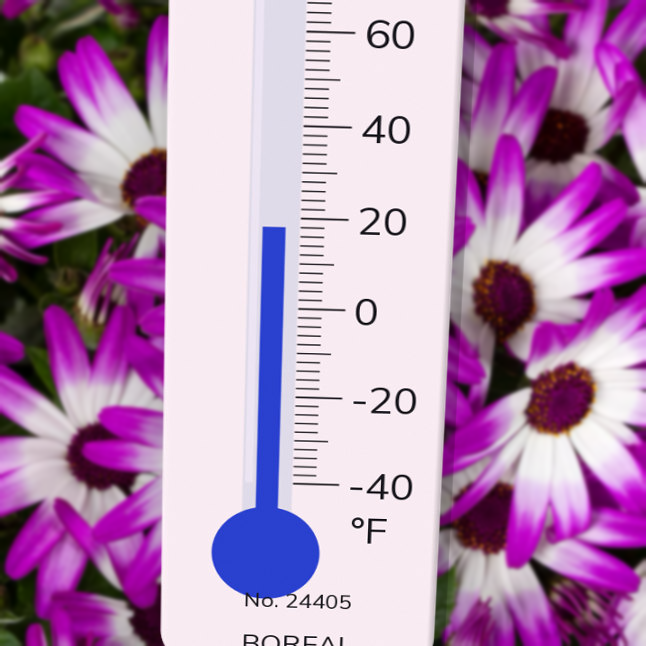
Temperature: 18 °F
